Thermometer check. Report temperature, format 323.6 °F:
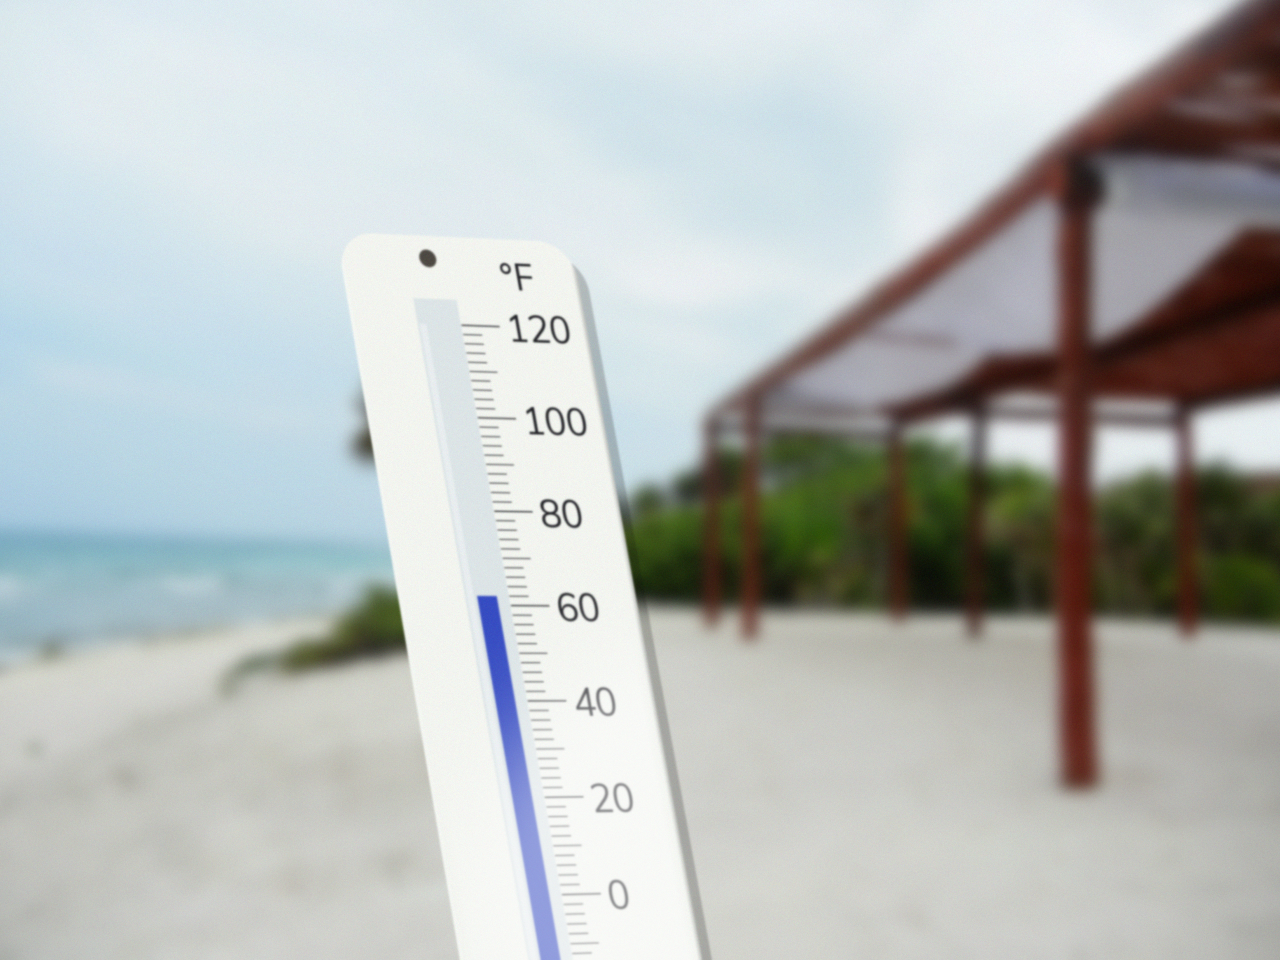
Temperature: 62 °F
